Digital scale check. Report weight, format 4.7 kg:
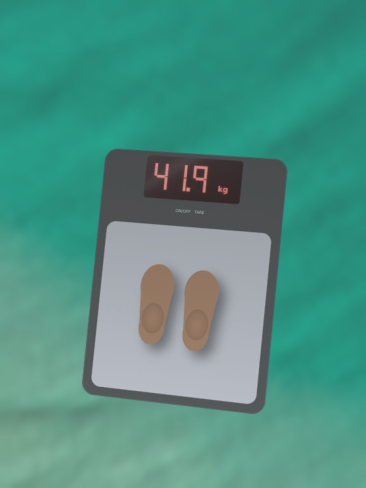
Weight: 41.9 kg
